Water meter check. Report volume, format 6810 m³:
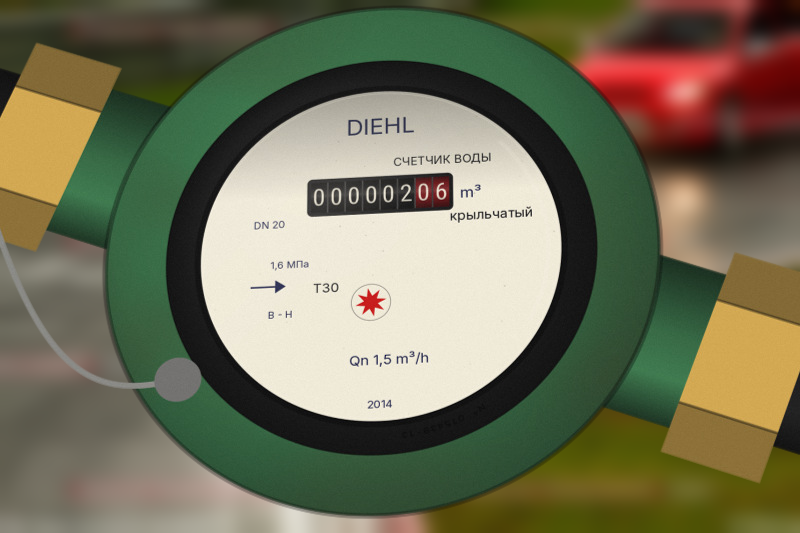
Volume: 2.06 m³
